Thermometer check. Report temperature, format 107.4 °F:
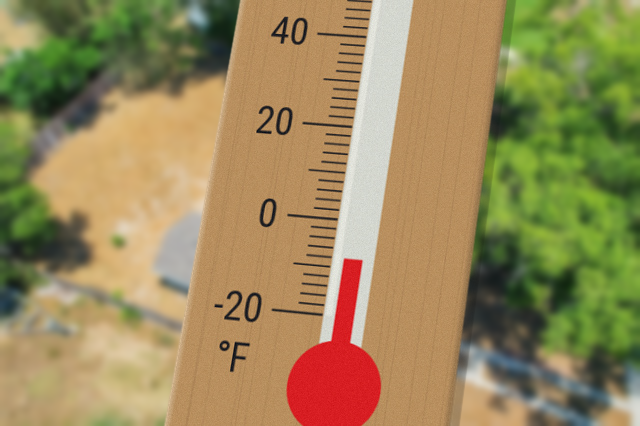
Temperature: -8 °F
